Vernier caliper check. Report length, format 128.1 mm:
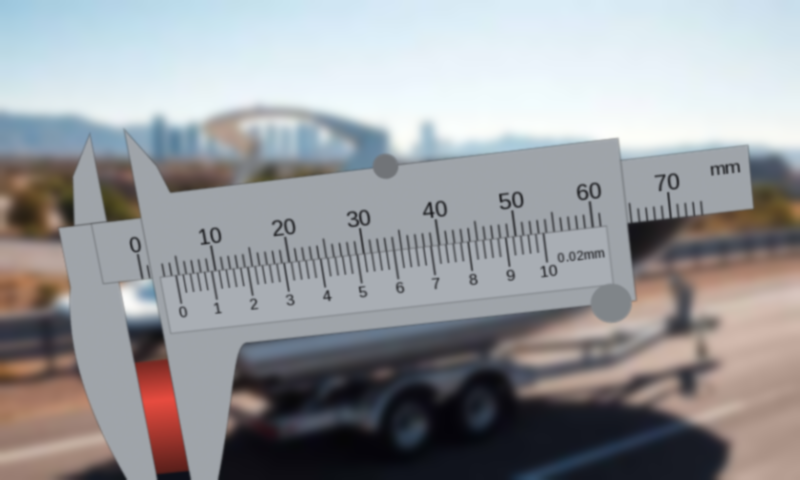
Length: 4.6 mm
